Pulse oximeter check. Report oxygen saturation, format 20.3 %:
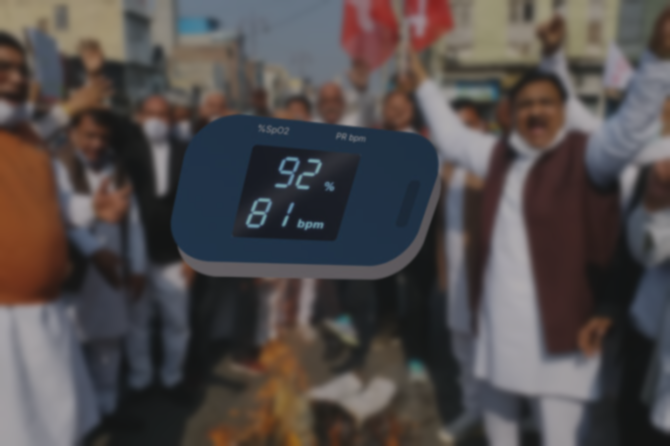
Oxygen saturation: 92 %
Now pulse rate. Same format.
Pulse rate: 81 bpm
